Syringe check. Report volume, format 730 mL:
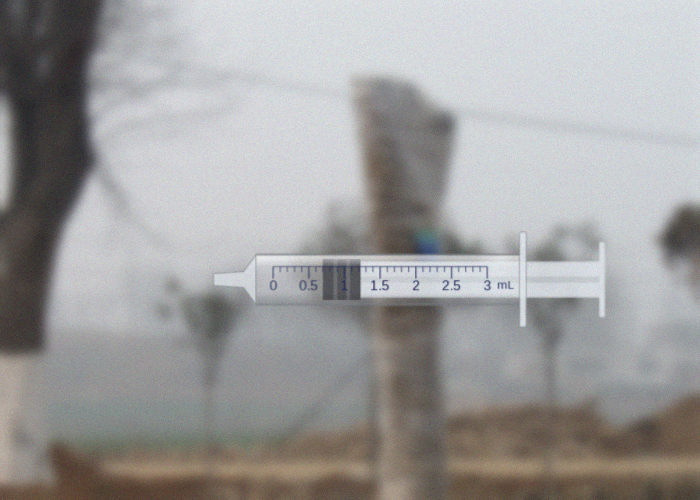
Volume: 0.7 mL
